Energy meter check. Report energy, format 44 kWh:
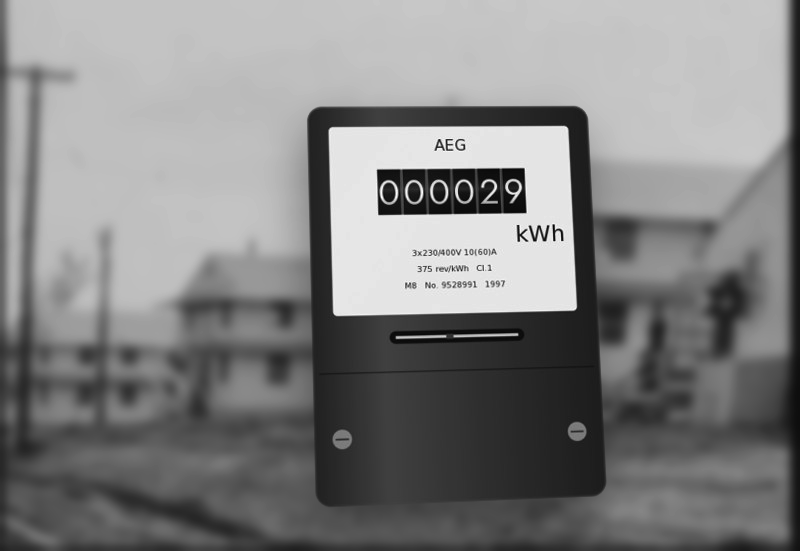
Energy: 29 kWh
